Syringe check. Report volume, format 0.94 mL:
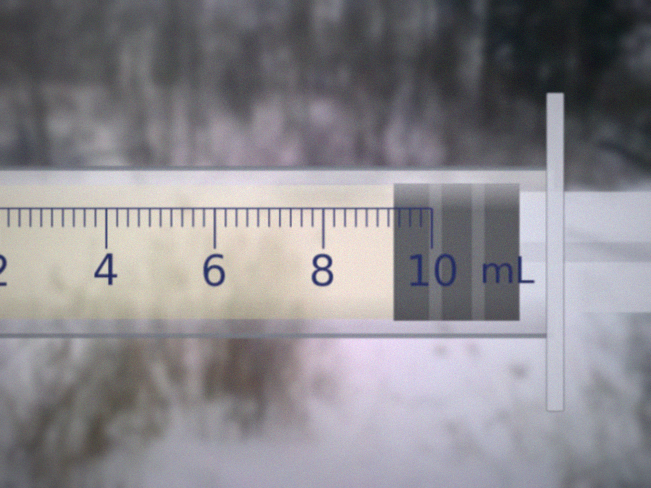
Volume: 9.3 mL
